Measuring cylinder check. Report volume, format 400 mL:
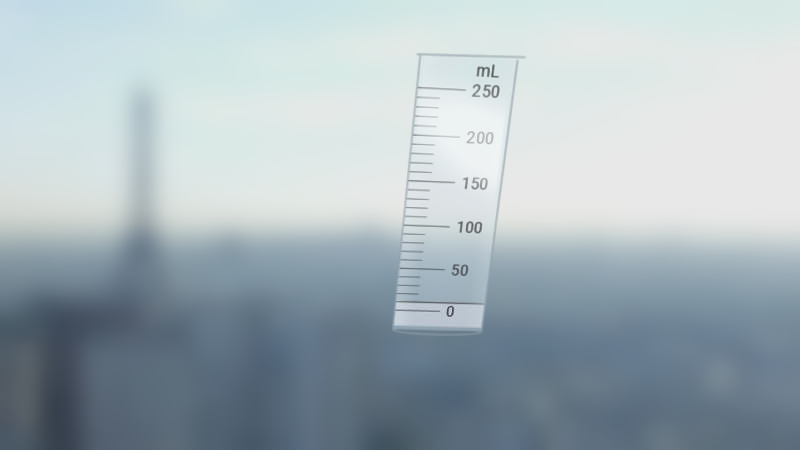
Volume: 10 mL
